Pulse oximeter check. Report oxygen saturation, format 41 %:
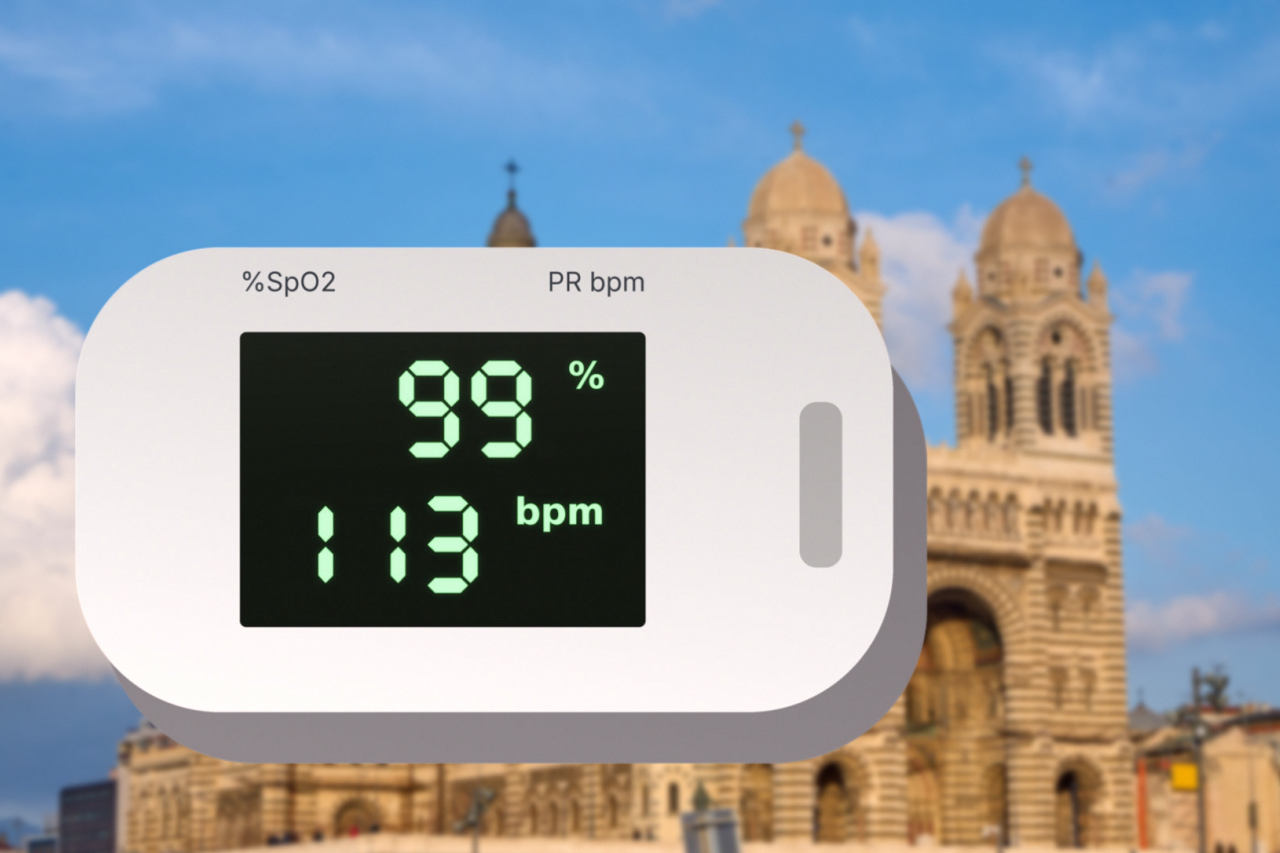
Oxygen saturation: 99 %
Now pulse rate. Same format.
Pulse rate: 113 bpm
